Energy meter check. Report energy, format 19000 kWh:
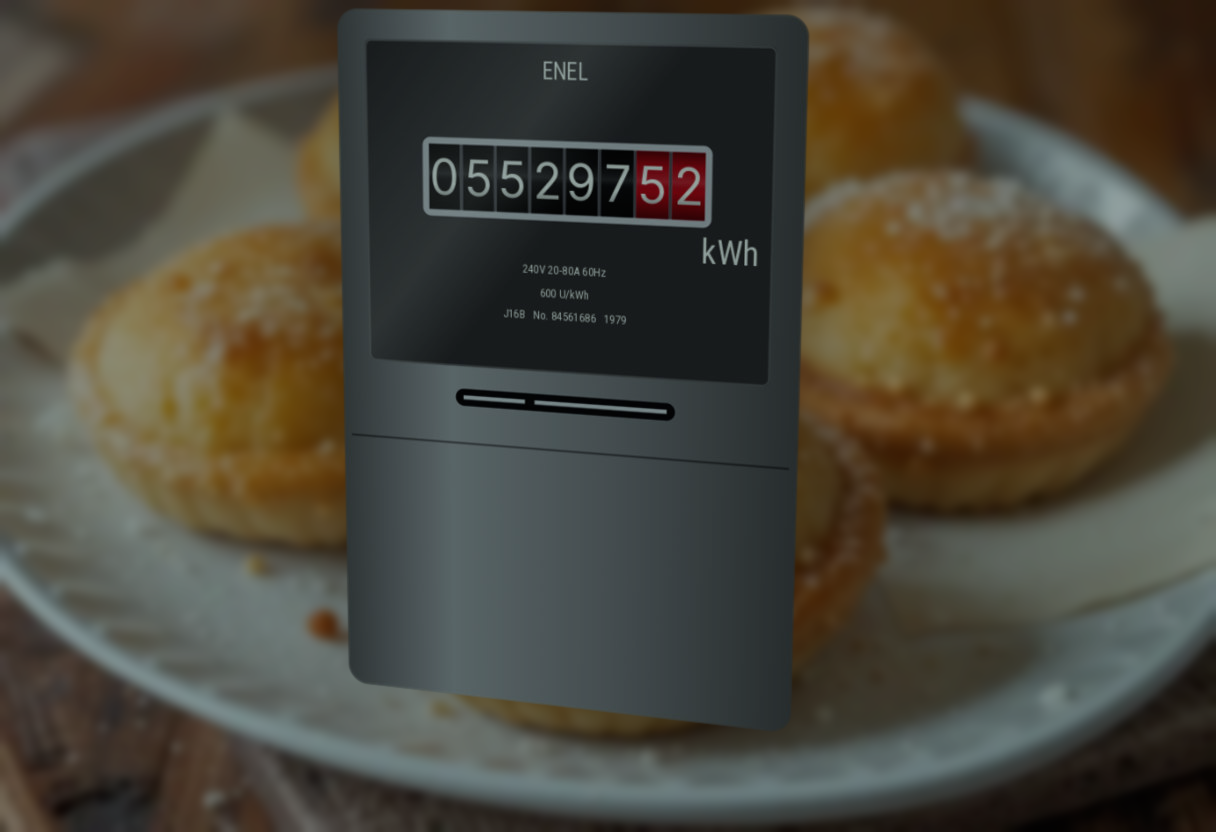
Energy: 55297.52 kWh
